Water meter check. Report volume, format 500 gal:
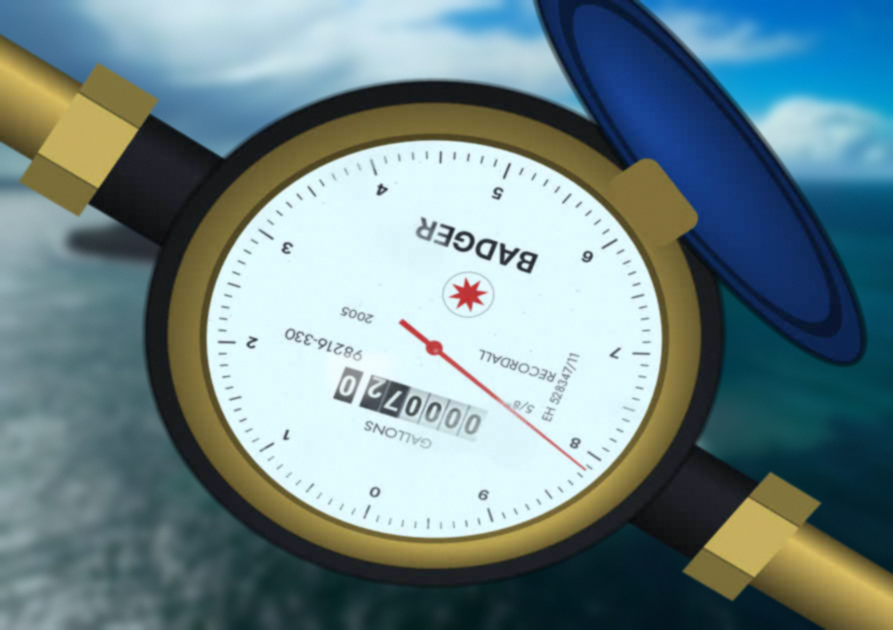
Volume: 718.1 gal
